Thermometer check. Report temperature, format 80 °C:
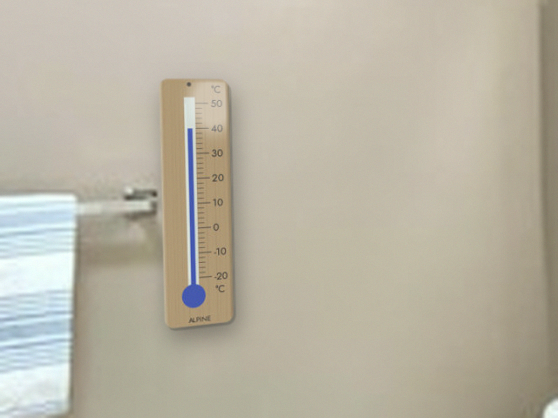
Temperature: 40 °C
